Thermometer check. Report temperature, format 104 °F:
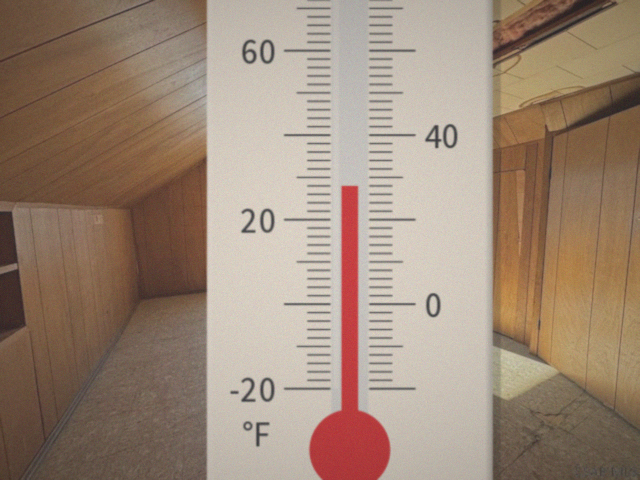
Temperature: 28 °F
